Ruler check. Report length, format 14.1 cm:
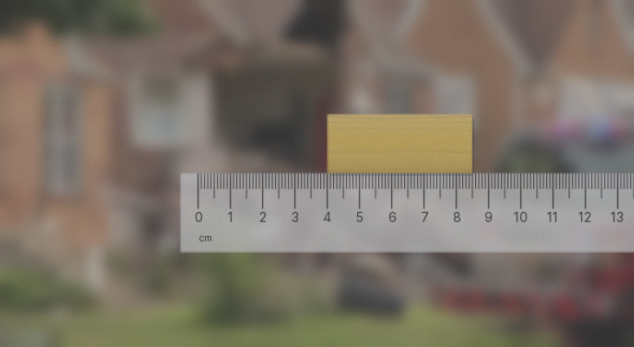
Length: 4.5 cm
